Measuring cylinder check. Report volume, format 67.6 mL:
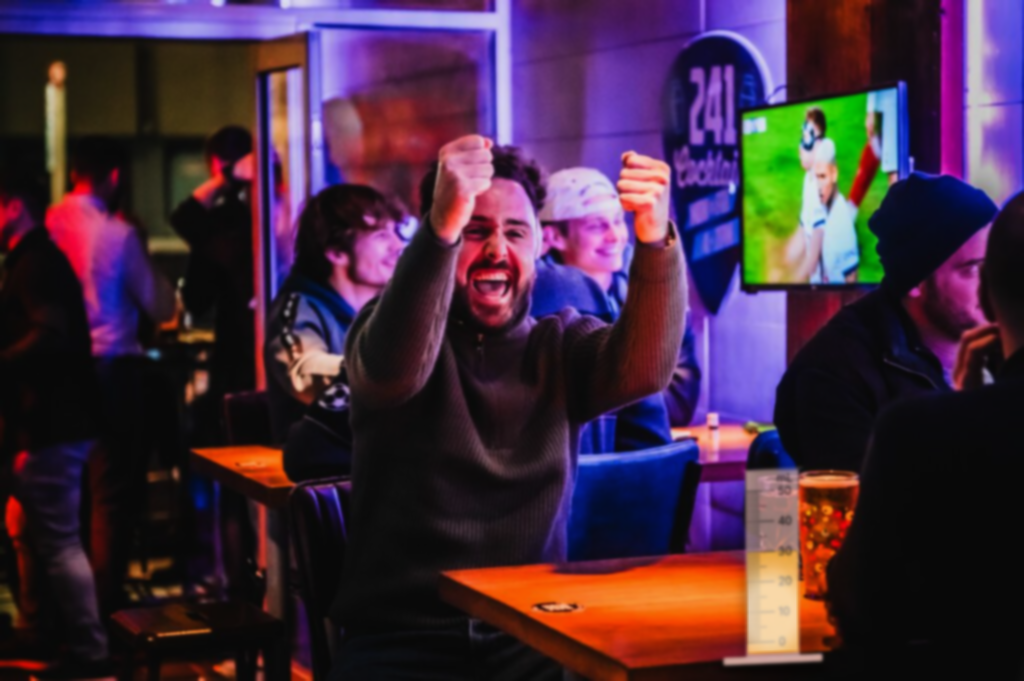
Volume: 30 mL
